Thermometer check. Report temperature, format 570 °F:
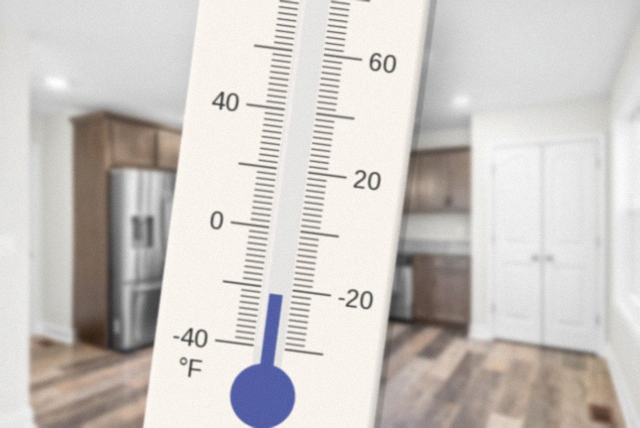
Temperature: -22 °F
